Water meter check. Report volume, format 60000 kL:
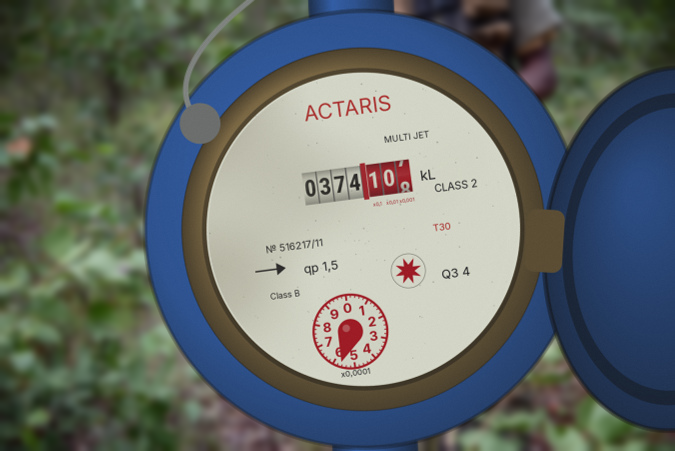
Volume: 374.1075 kL
